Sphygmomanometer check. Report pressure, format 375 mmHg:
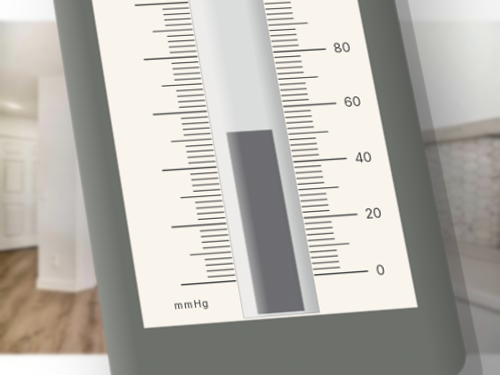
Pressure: 52 mmHg
